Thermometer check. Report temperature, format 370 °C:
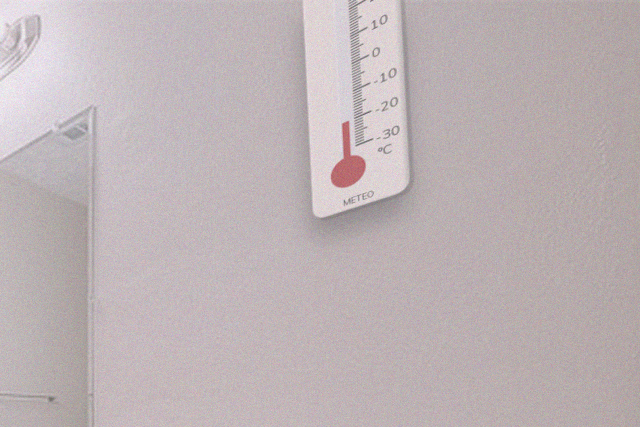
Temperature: -20 °C
